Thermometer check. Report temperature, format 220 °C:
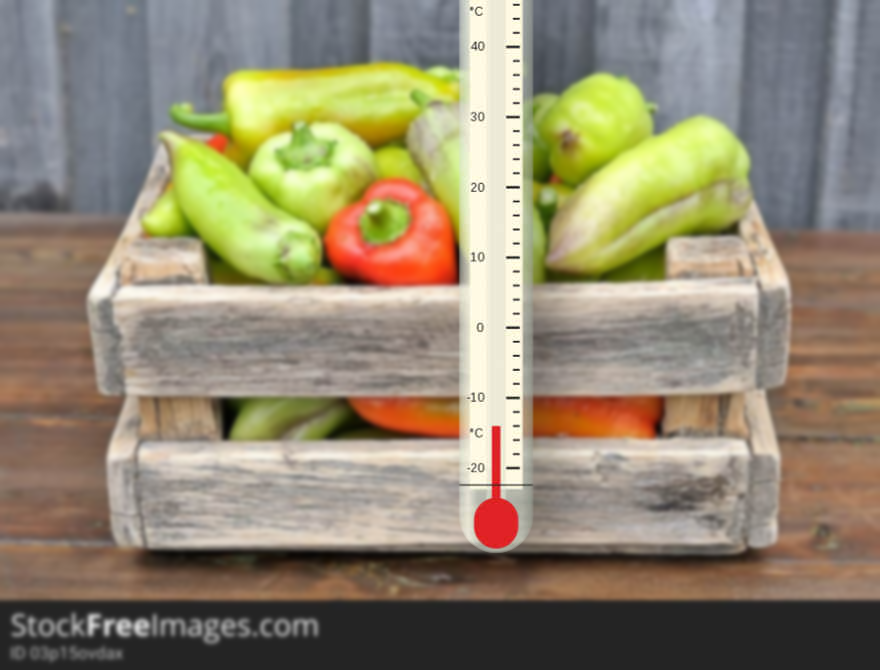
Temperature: -14 °C
